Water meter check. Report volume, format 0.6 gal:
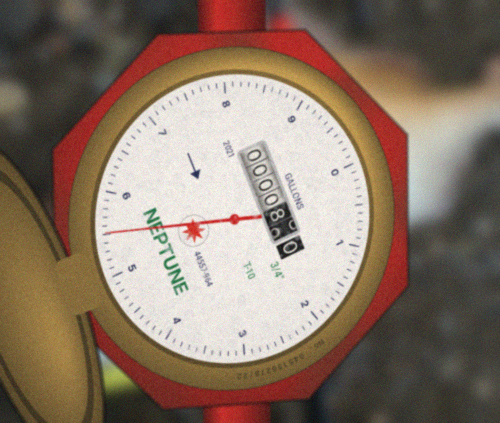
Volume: 885.5 gal
